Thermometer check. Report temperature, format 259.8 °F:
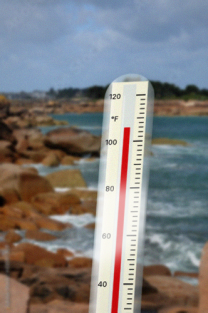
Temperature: 106 °F
